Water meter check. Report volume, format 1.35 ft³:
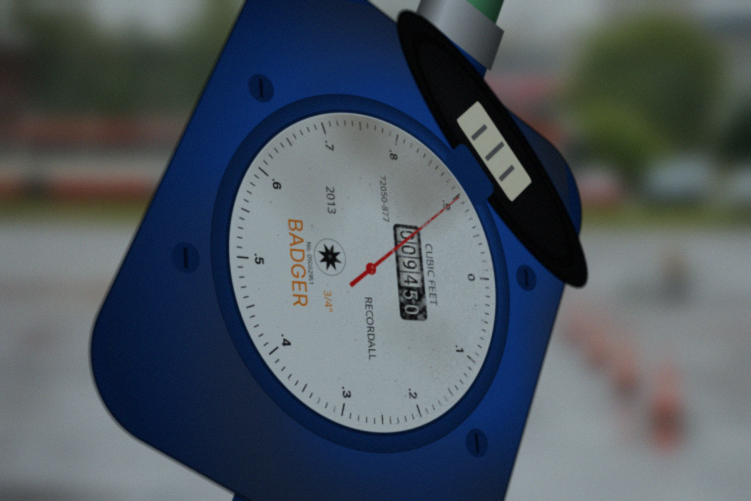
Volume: 9449.90 ft³
